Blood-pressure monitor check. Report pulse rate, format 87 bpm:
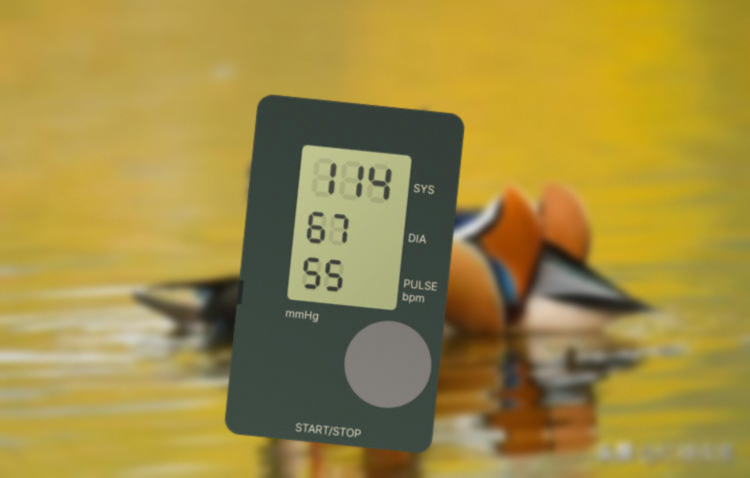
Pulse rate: 55 bpm
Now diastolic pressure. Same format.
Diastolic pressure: 67 mmHg
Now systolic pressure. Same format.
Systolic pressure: 114 mmHg
